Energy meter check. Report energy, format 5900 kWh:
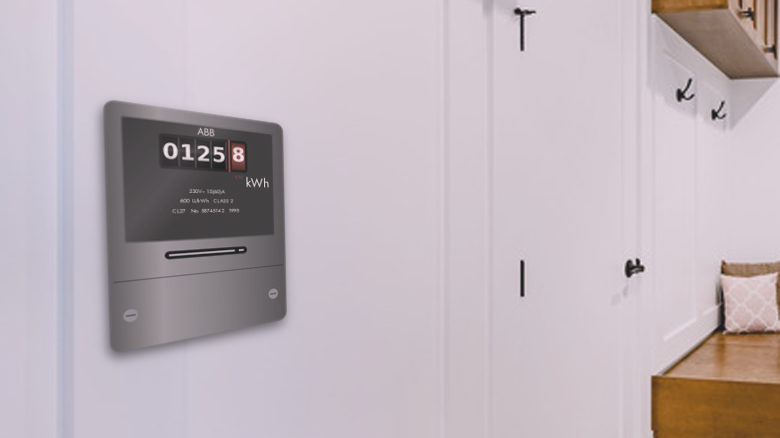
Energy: 125.8 kWh
